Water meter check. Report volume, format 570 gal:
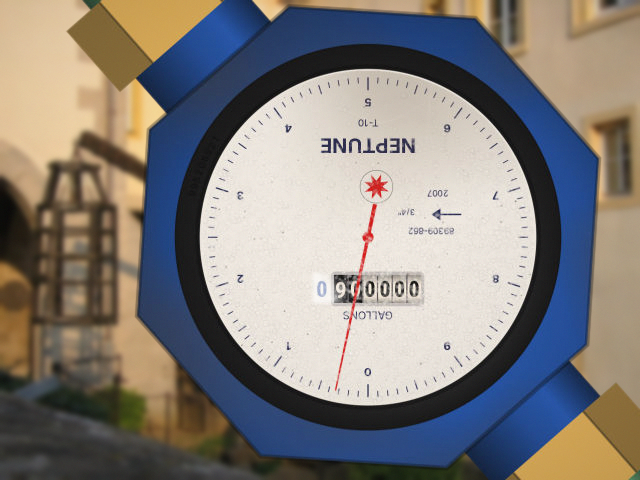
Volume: 60.3 gal
